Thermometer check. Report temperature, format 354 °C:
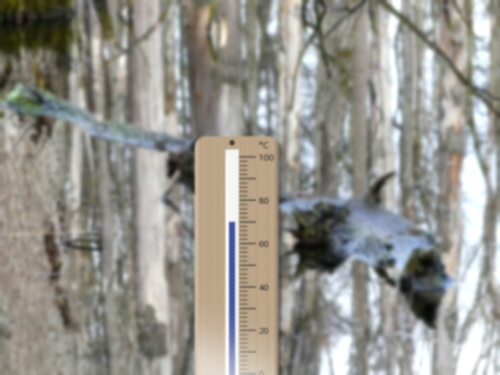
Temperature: 70 °C
